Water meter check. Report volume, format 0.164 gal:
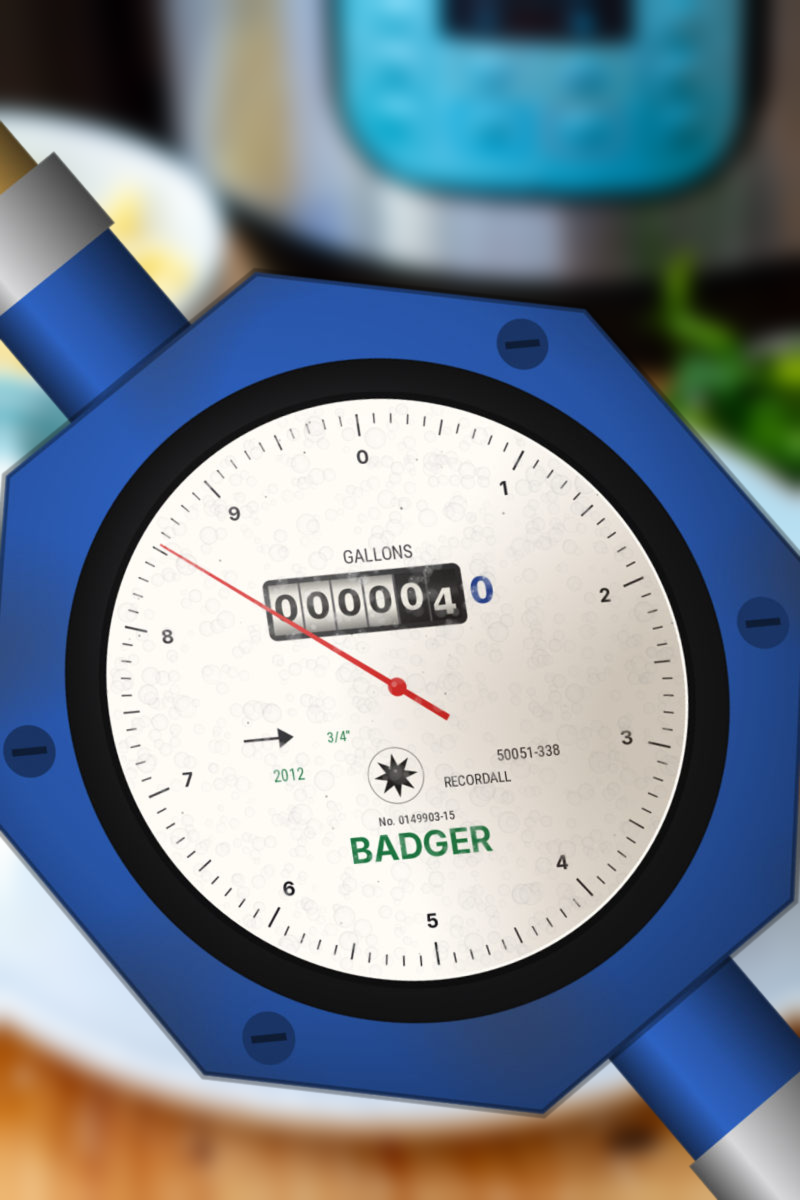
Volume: 38.5 gal
